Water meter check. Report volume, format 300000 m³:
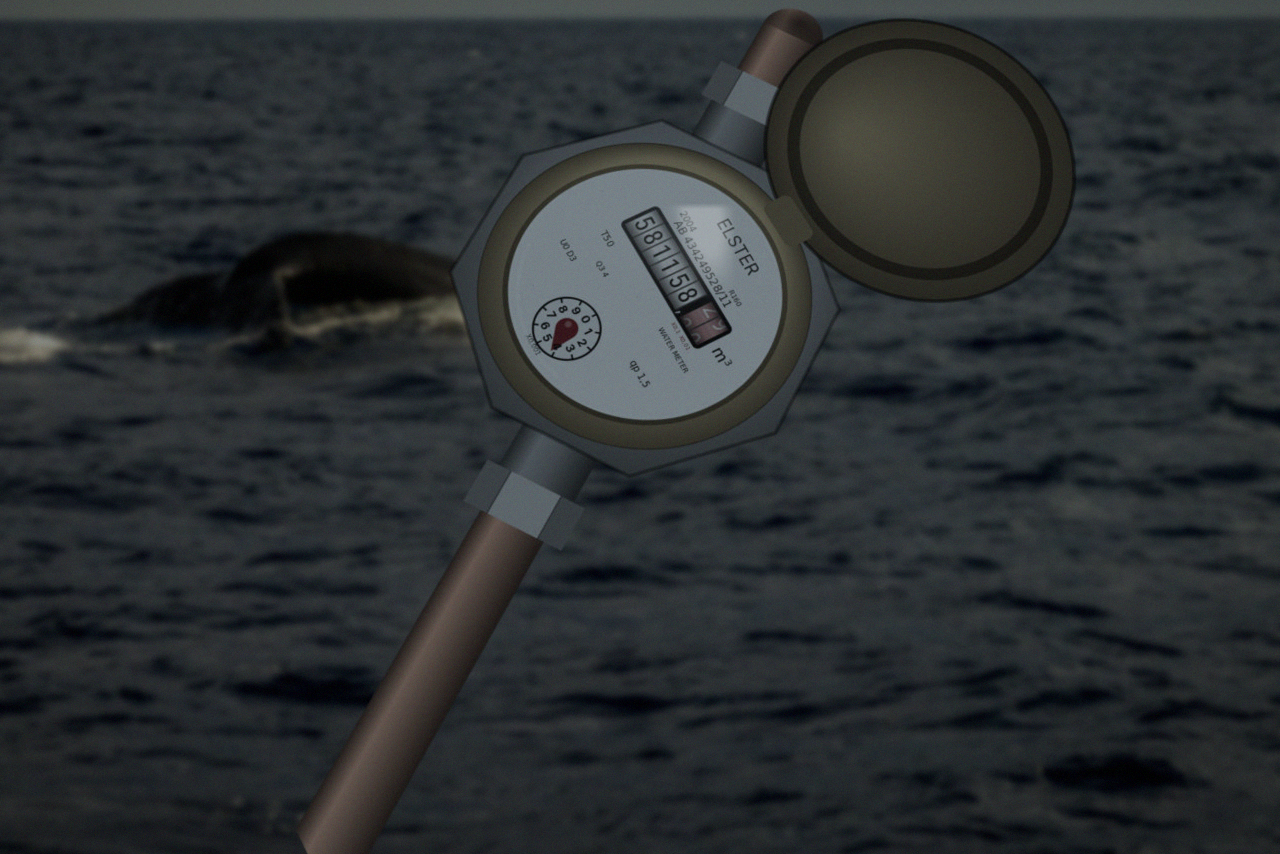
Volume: 581158.294 m³
